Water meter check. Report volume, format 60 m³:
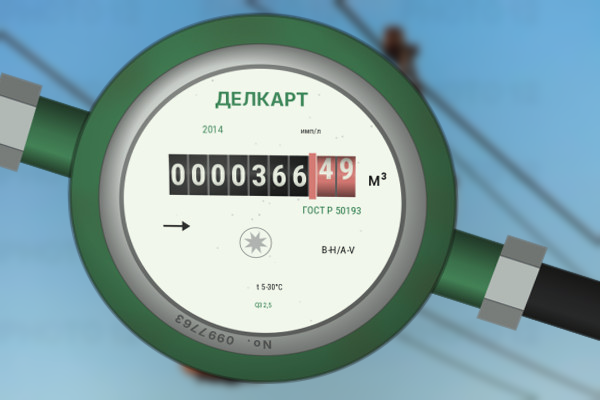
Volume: 366.49 m³
